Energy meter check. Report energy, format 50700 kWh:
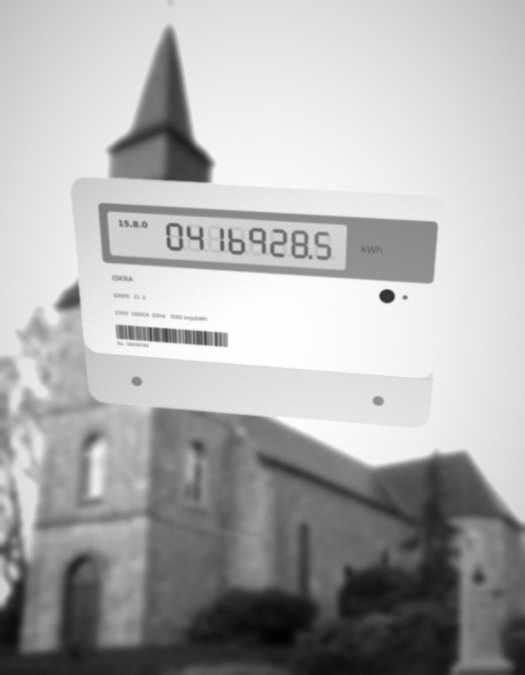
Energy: 416928.5 kWh
